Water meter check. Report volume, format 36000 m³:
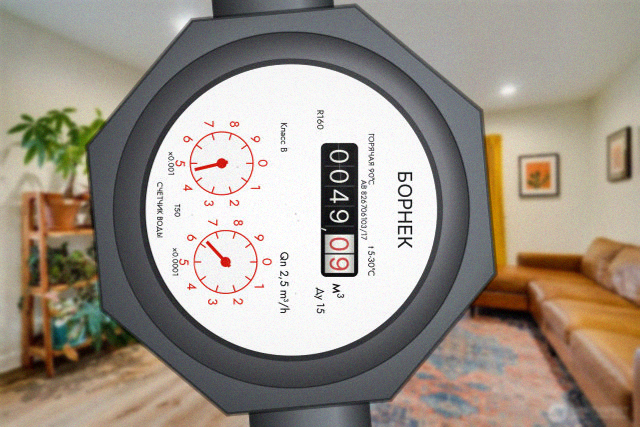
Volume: 49.0946 m³
